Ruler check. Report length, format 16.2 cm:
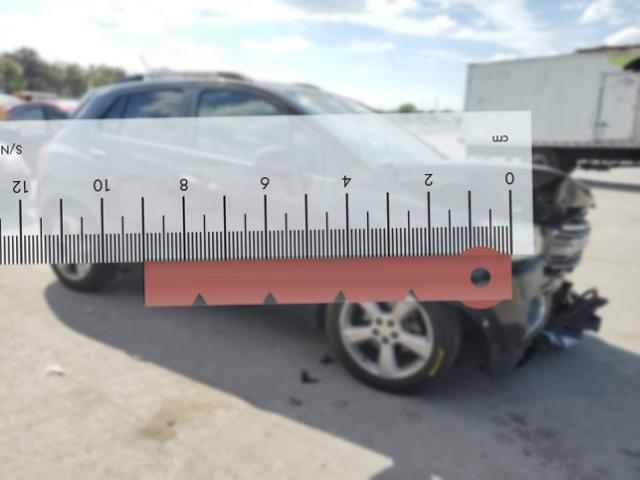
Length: 9 cm
